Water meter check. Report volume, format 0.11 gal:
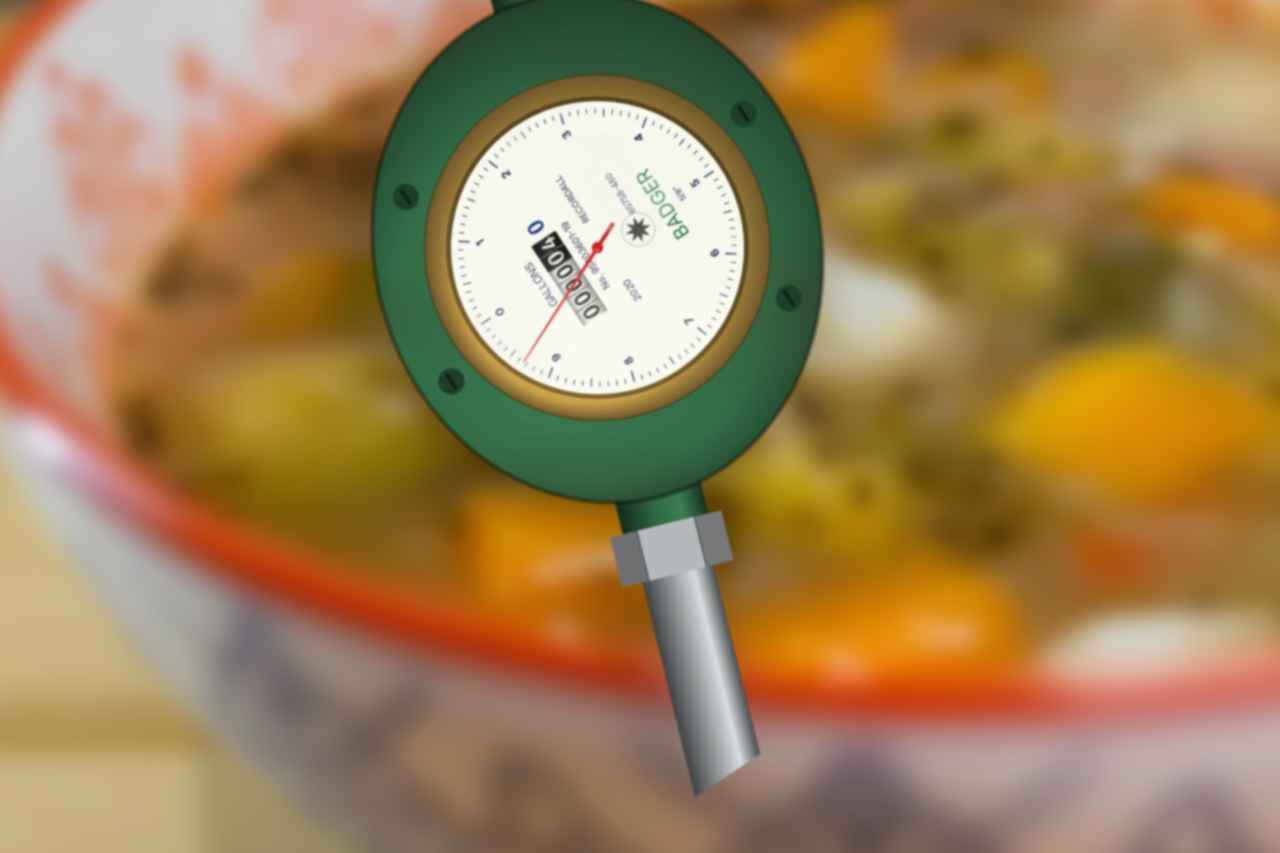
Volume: 39.3 gal
